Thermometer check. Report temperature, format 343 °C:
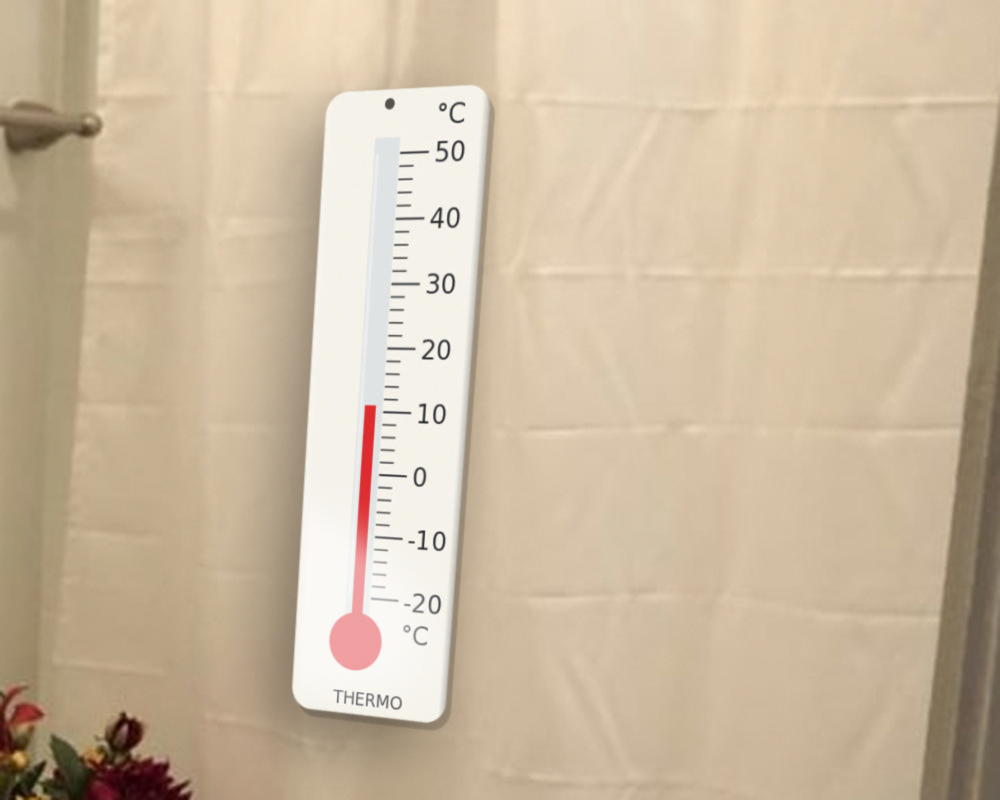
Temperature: 11 °C
